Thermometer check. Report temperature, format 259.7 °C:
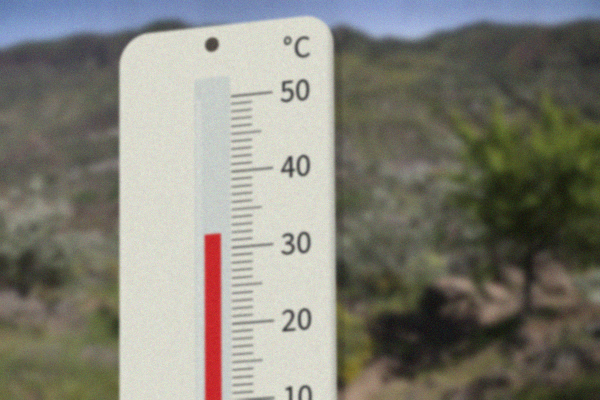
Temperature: 32 °C
